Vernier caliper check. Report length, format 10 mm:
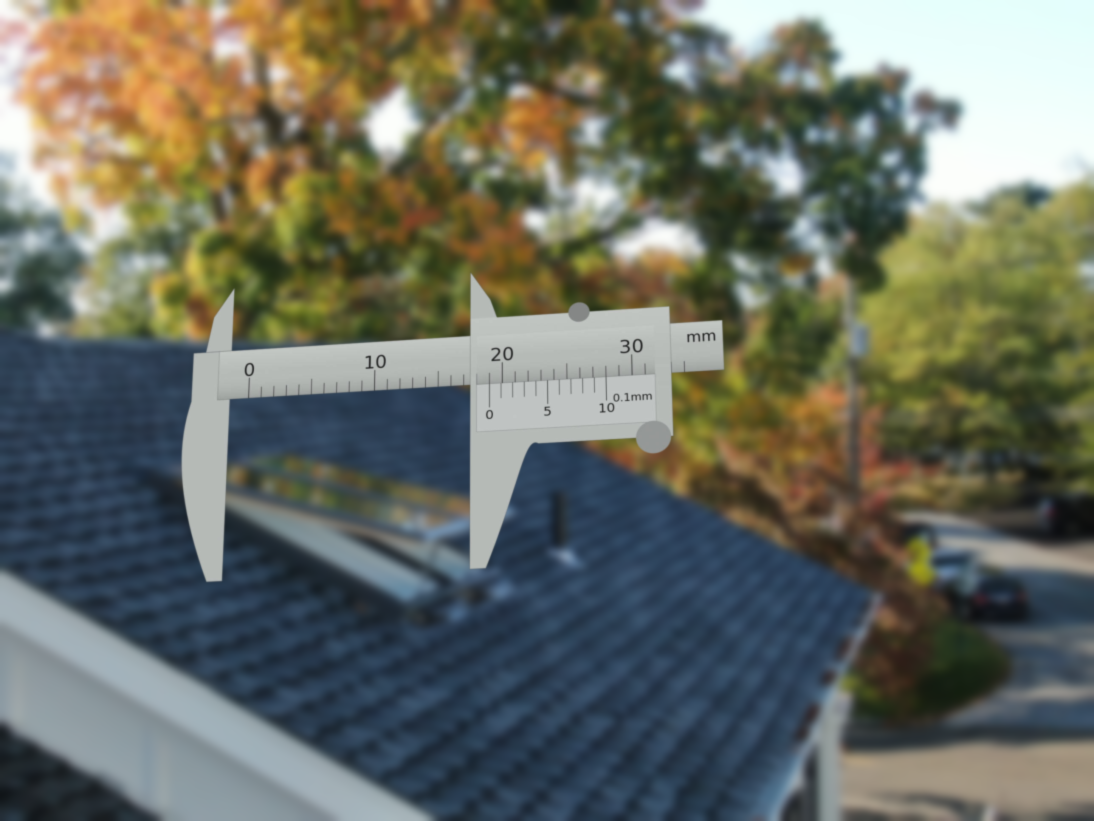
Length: 19.0 mm
